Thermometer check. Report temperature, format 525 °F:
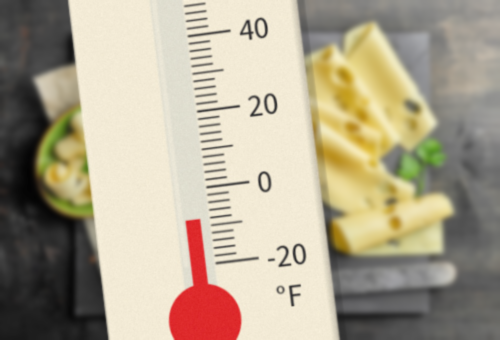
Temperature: -8 °F
